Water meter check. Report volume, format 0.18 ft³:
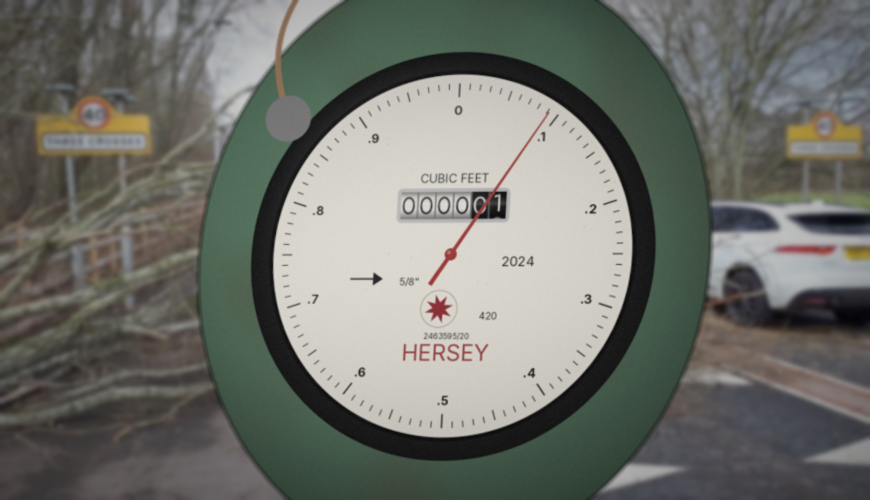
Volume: 1.09 ft³
